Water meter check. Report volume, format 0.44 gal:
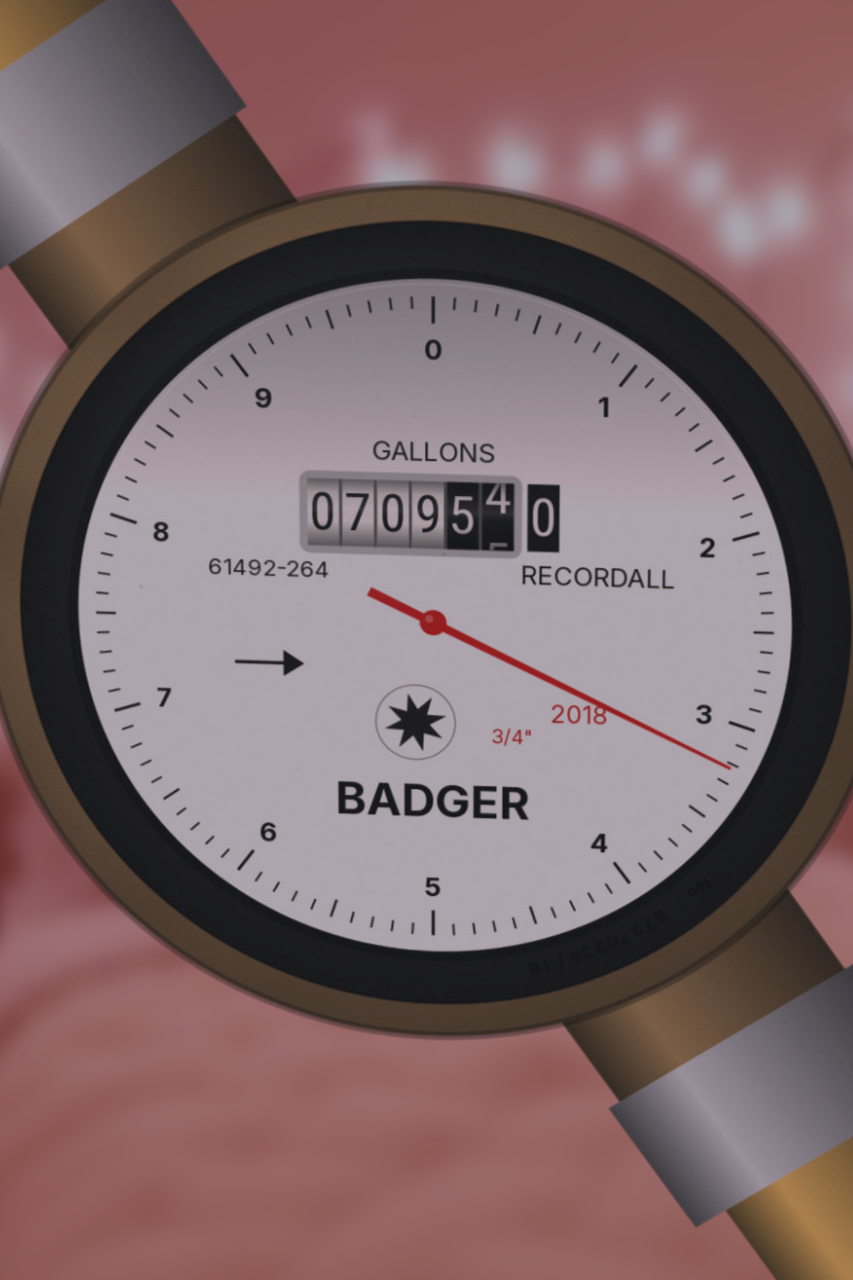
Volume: 709543.2 gal
